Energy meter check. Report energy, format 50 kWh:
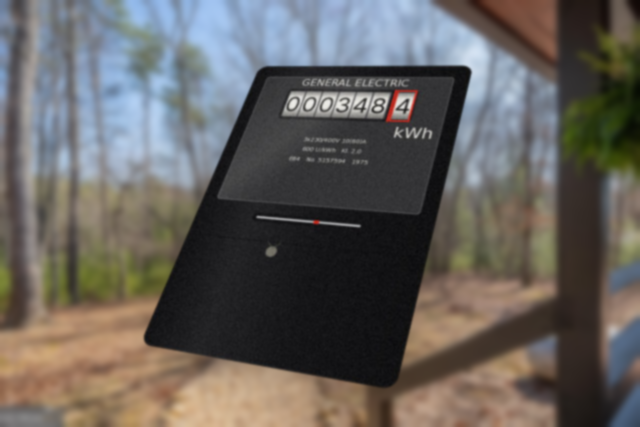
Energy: 348.4 kWh
